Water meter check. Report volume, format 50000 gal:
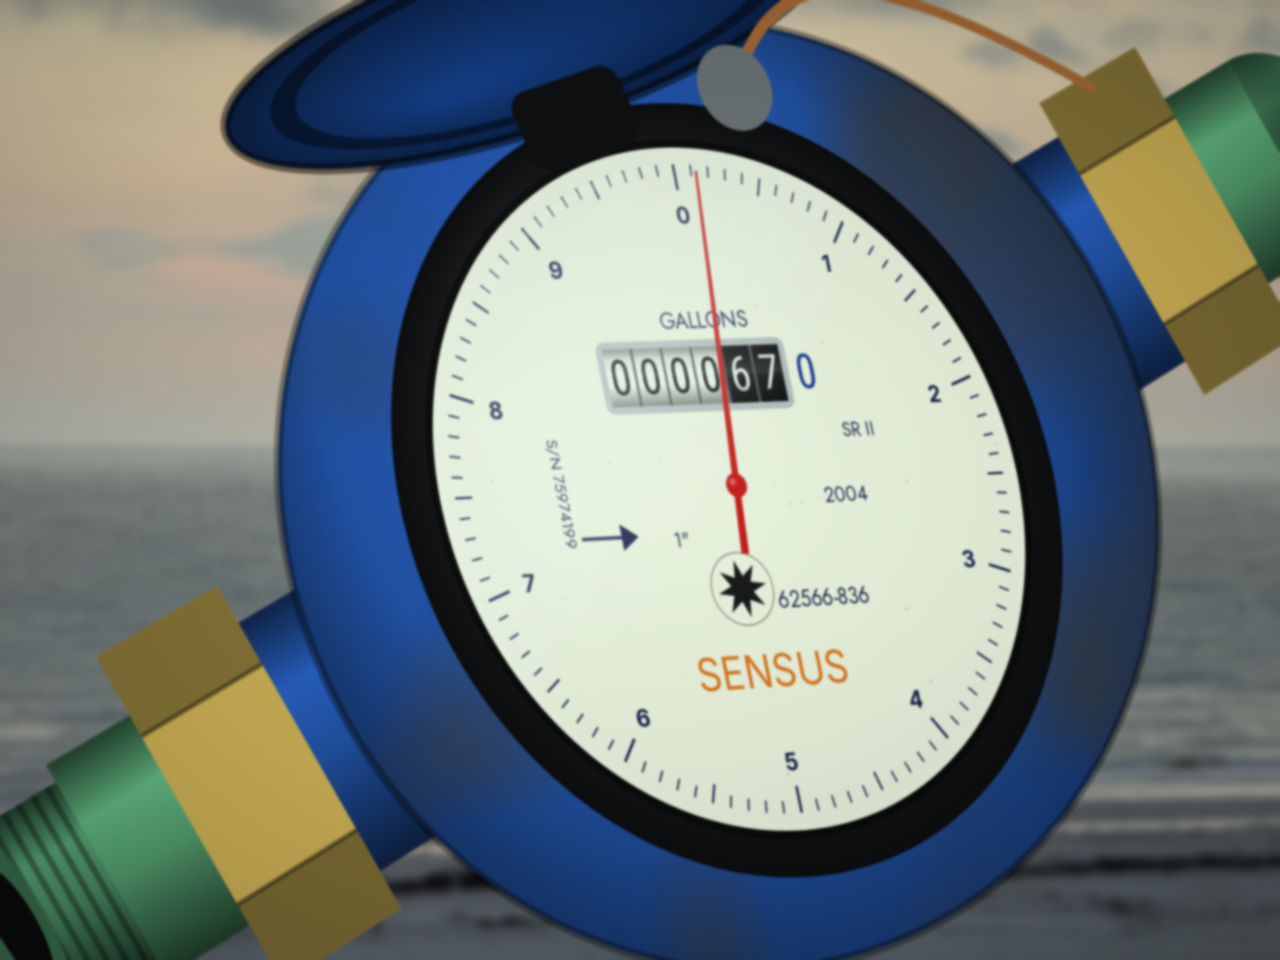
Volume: 670.1 gal
